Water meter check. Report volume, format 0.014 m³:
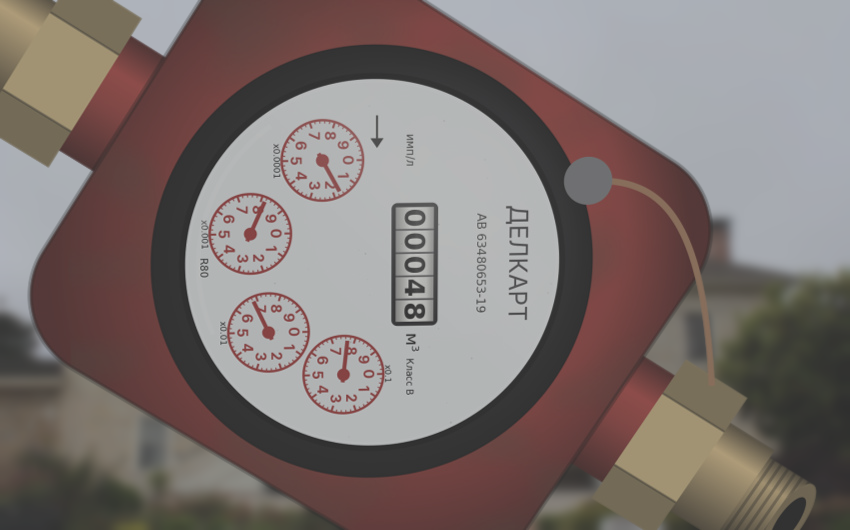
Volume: 48.7681 m³
